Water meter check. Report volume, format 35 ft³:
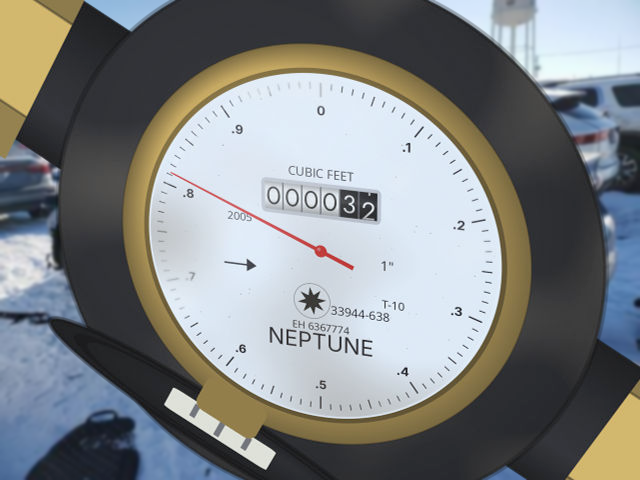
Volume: 31.81 ft³
